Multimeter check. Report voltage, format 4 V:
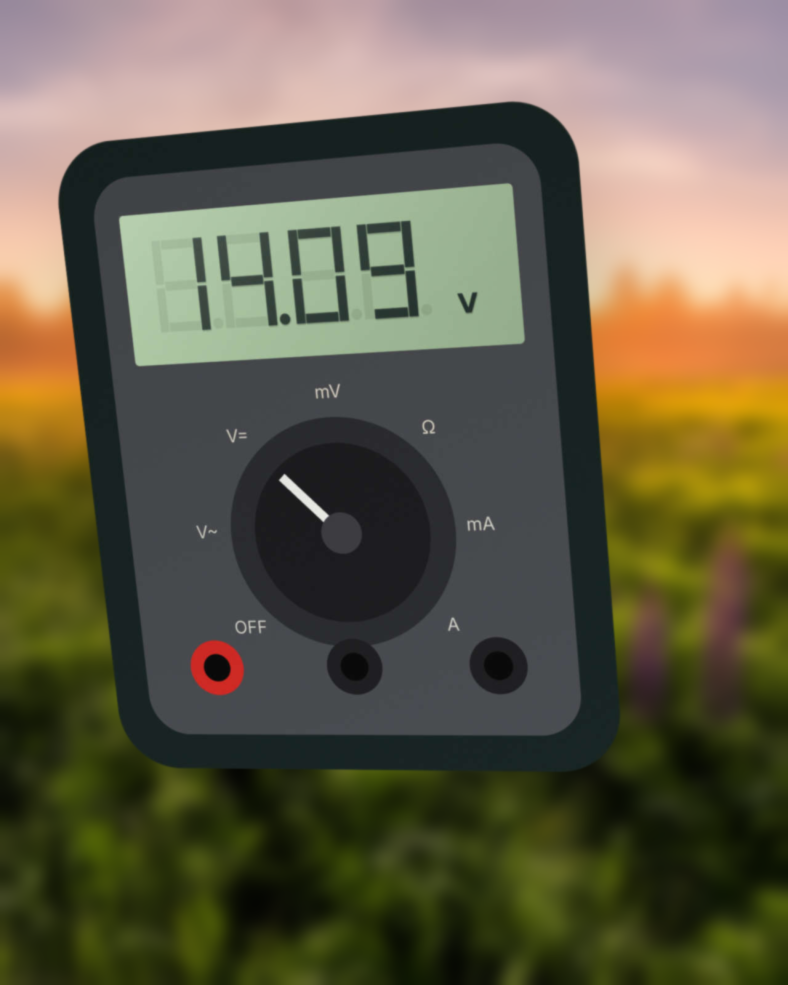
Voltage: 14.09 V
